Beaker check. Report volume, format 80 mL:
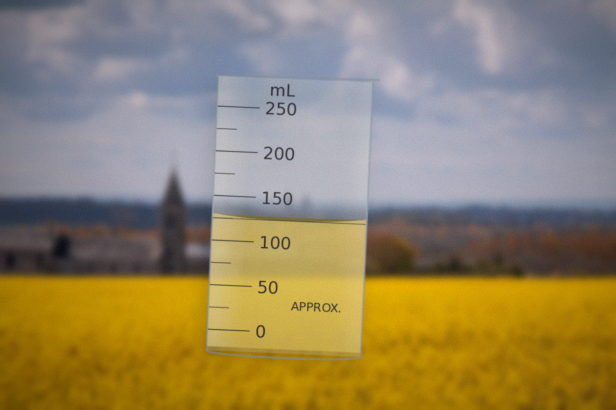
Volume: 125 mL
